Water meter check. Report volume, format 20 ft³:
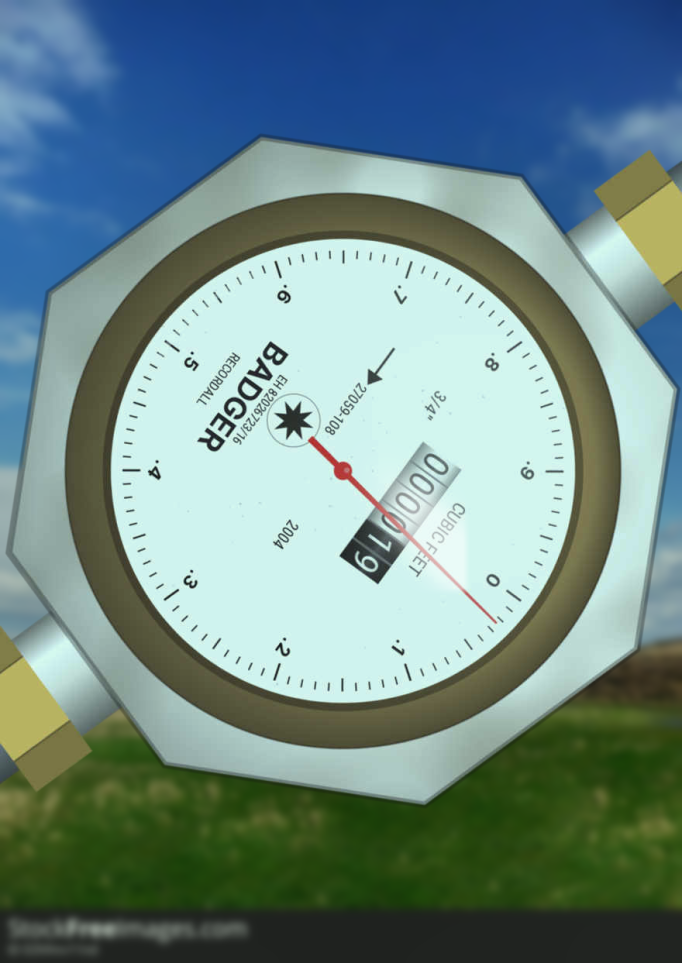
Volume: 19.02 ft³
